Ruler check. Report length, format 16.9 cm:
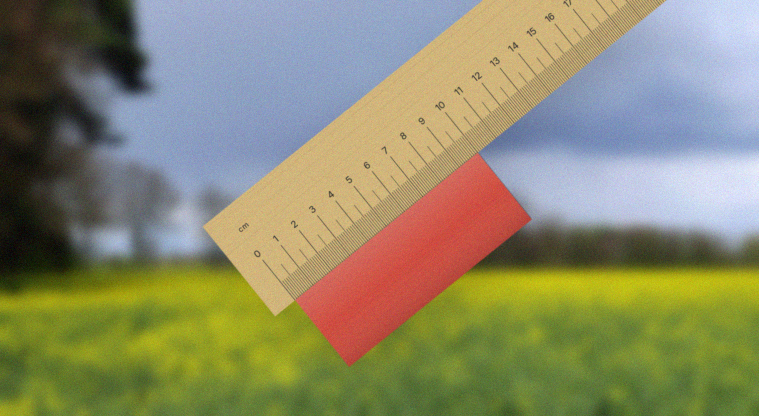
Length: 10 cm
